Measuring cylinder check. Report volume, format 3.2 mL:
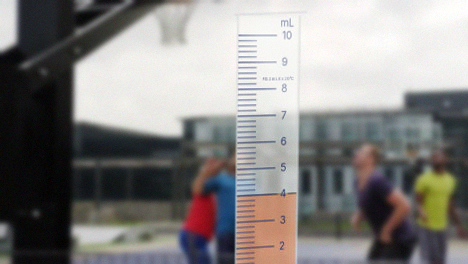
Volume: 4 mL
